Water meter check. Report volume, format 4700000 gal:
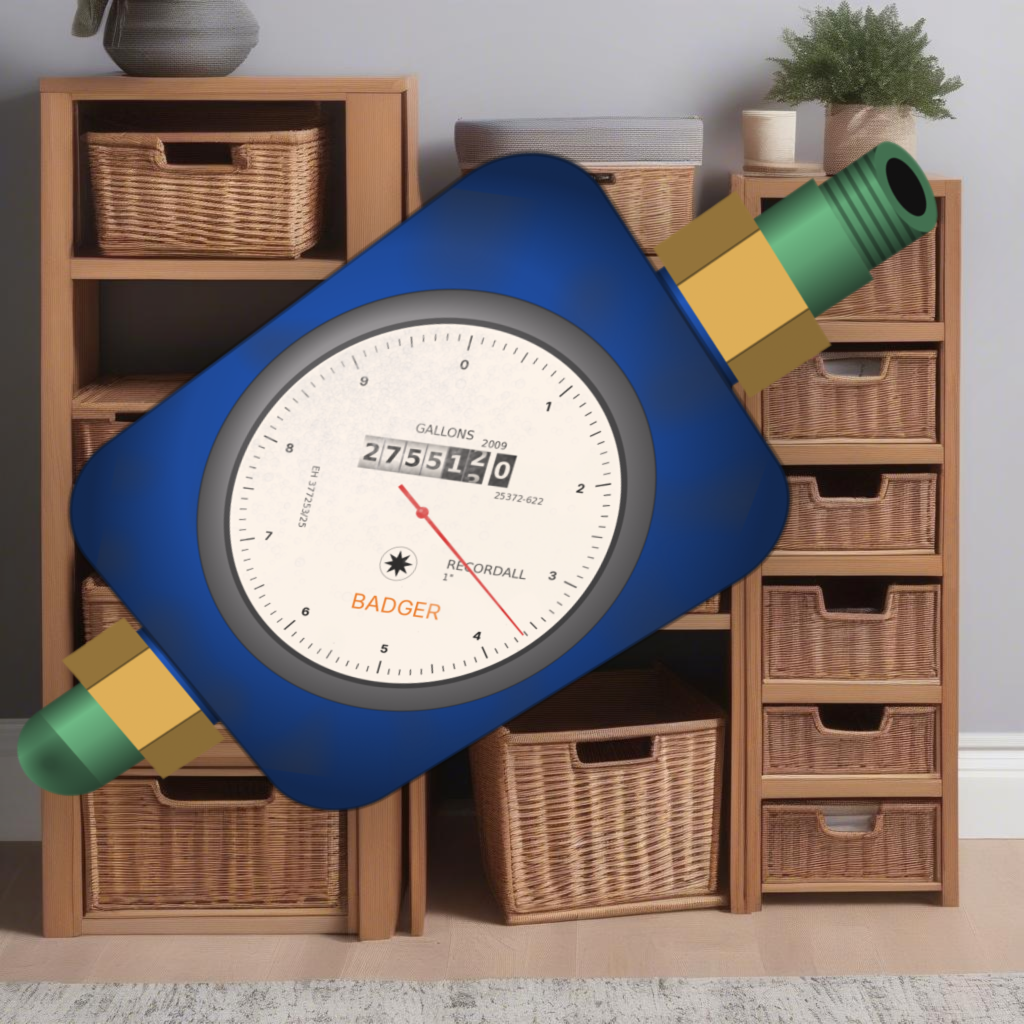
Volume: 2755123.6 gal
